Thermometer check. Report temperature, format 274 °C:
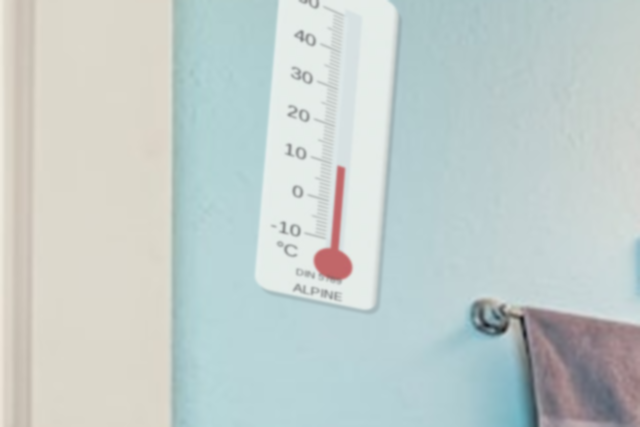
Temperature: 10 °C
